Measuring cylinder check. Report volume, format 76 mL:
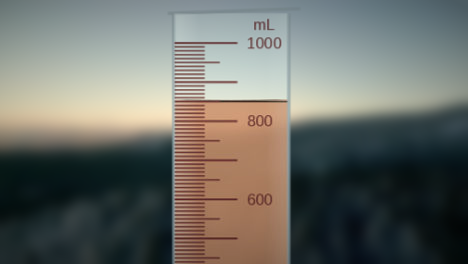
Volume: 850 mL
